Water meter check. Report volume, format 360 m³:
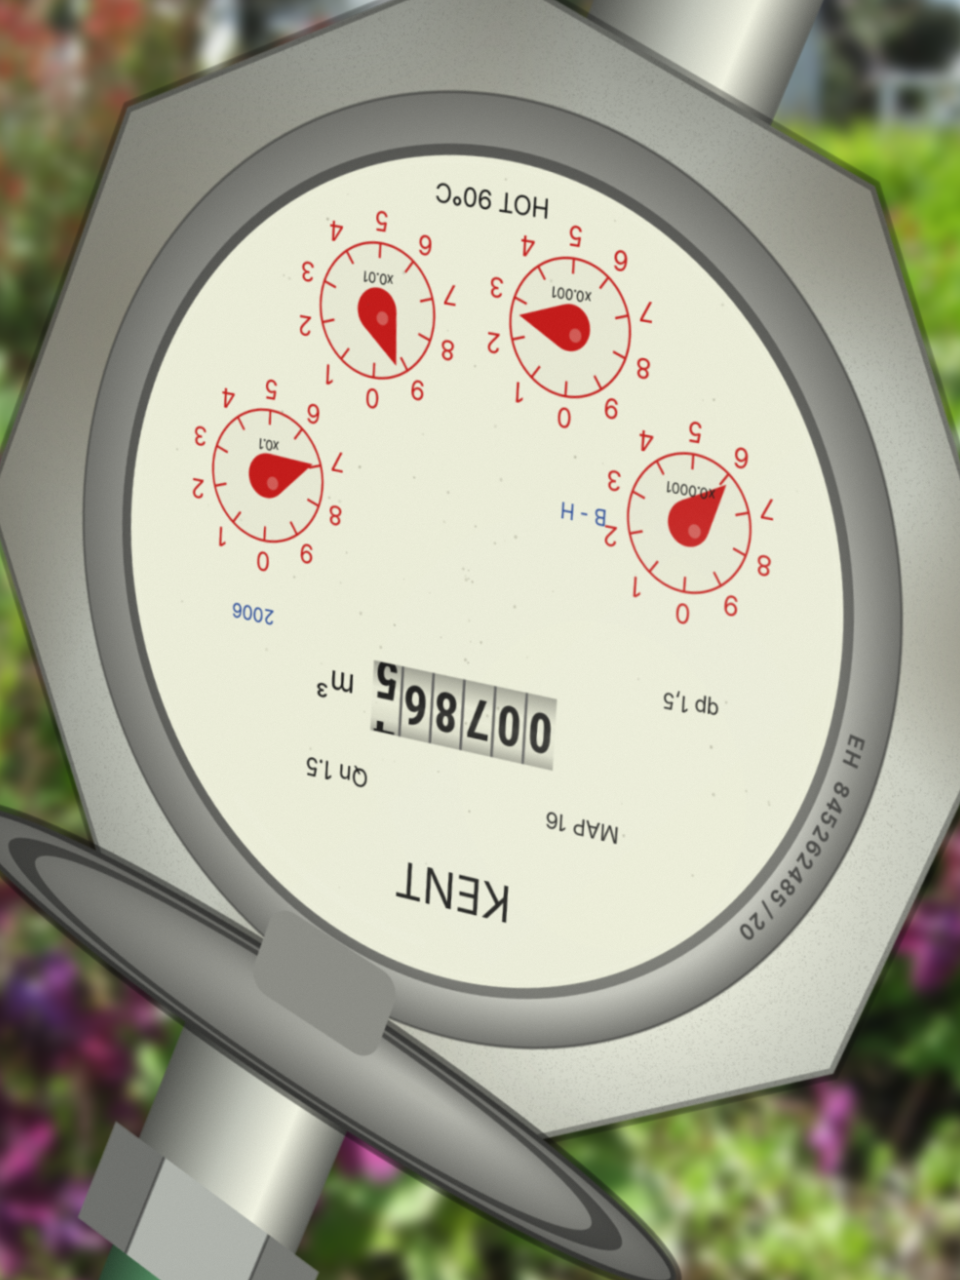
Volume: 7864.6926 m³
